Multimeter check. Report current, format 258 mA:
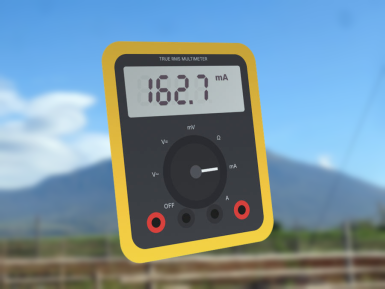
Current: 162.7 mA
